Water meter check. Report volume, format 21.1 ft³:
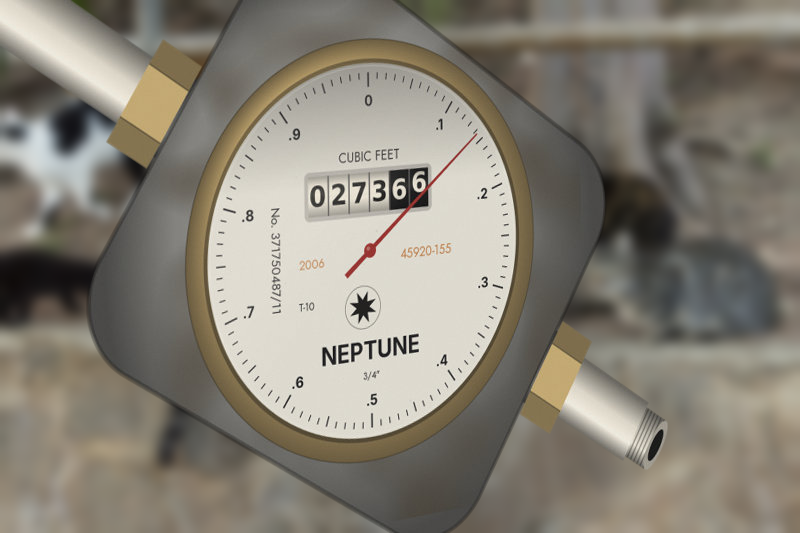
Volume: 27366.14 ft³
